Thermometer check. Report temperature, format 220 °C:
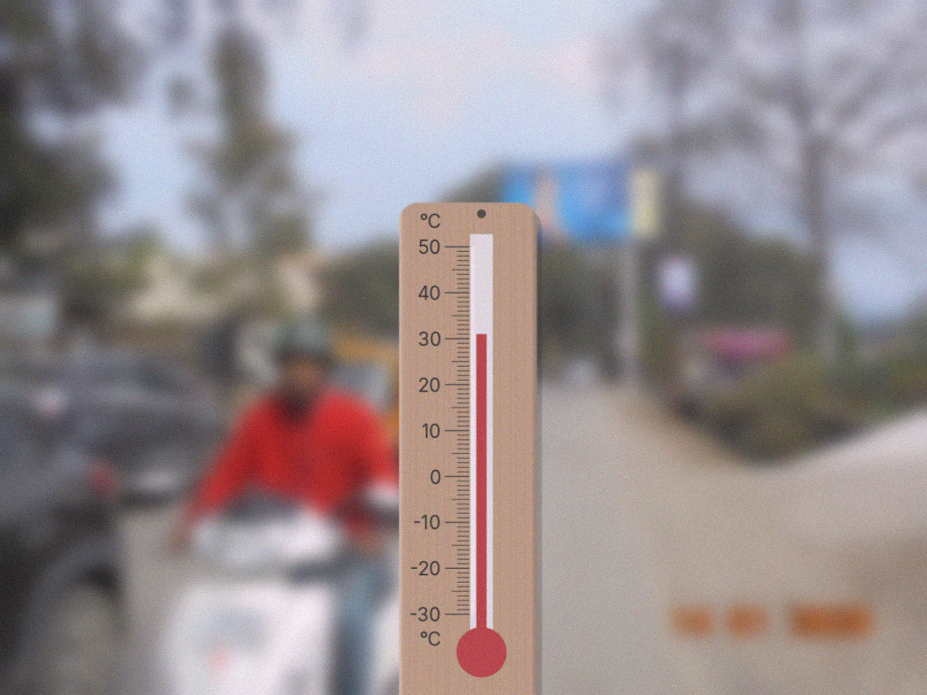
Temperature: 31 °C
